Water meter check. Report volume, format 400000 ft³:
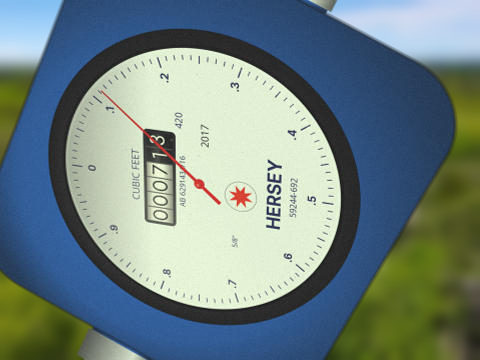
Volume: 713.11 ft³
